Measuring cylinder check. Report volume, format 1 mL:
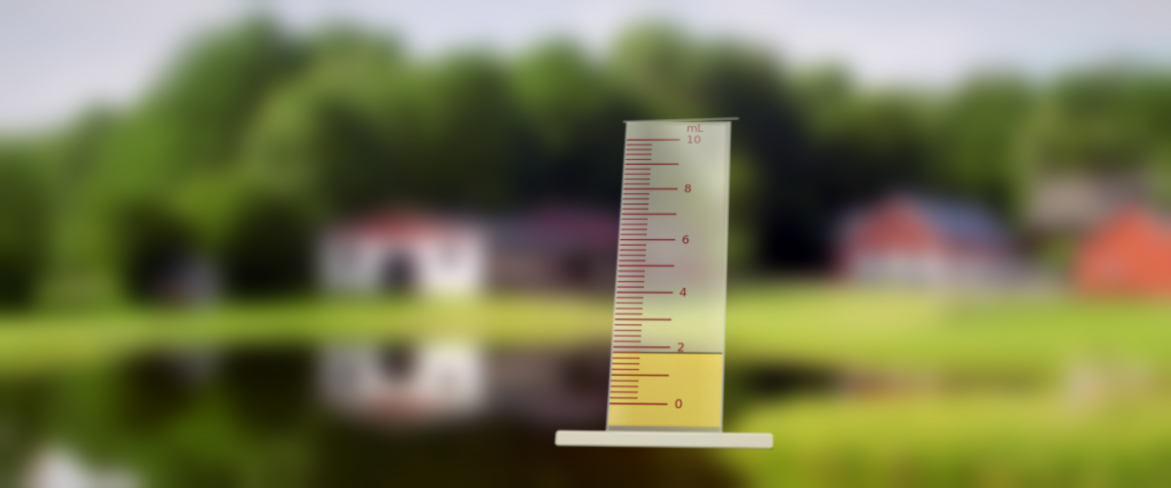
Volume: 1.8 mL
